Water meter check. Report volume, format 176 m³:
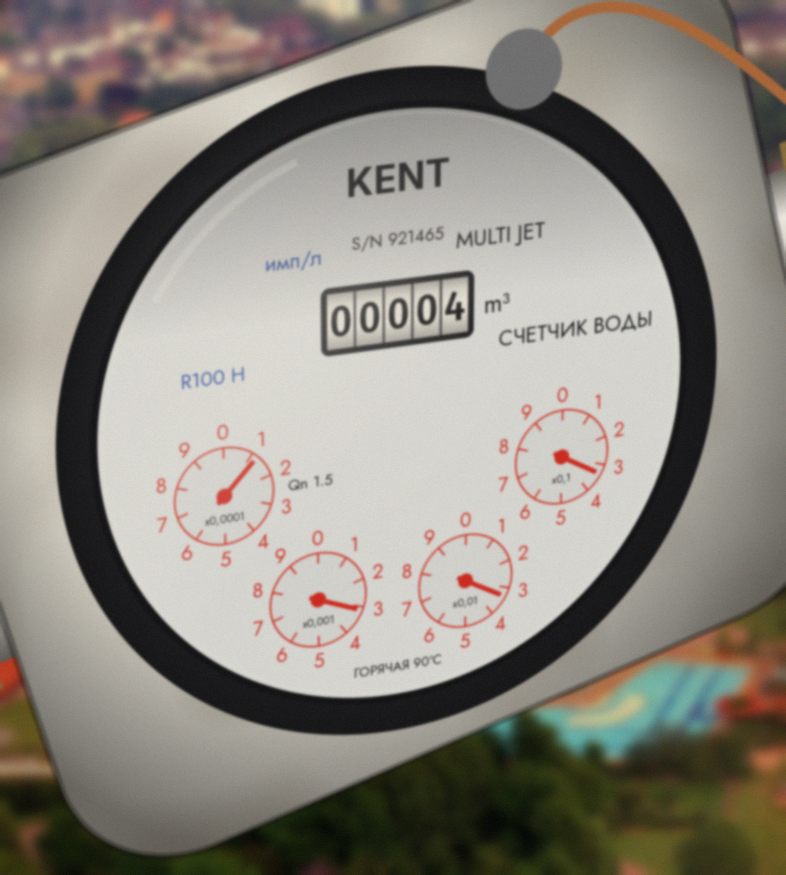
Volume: 4.3331 m³
